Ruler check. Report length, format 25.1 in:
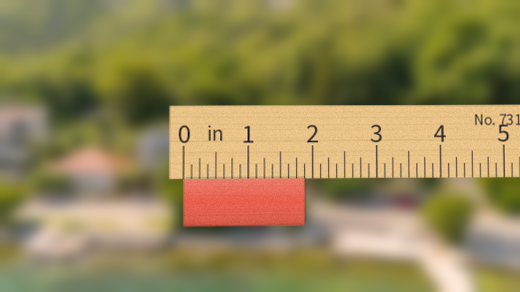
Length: 1.875 in
